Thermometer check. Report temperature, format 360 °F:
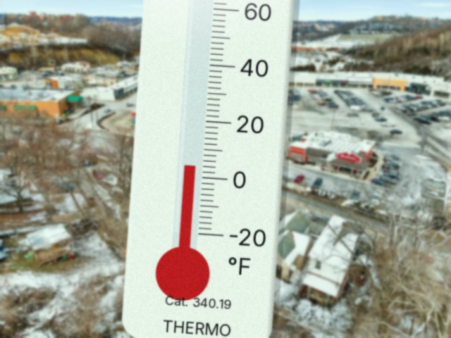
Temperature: 4 °F
